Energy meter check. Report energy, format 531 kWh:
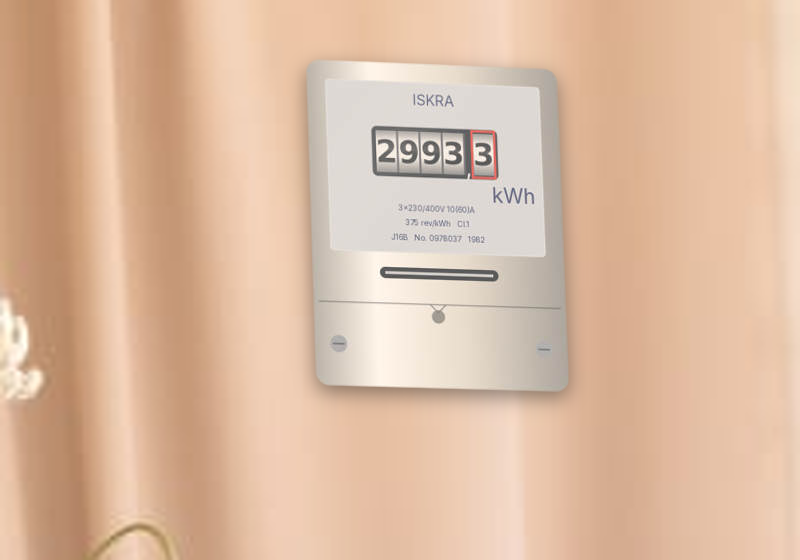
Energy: 2993.3 kWh
